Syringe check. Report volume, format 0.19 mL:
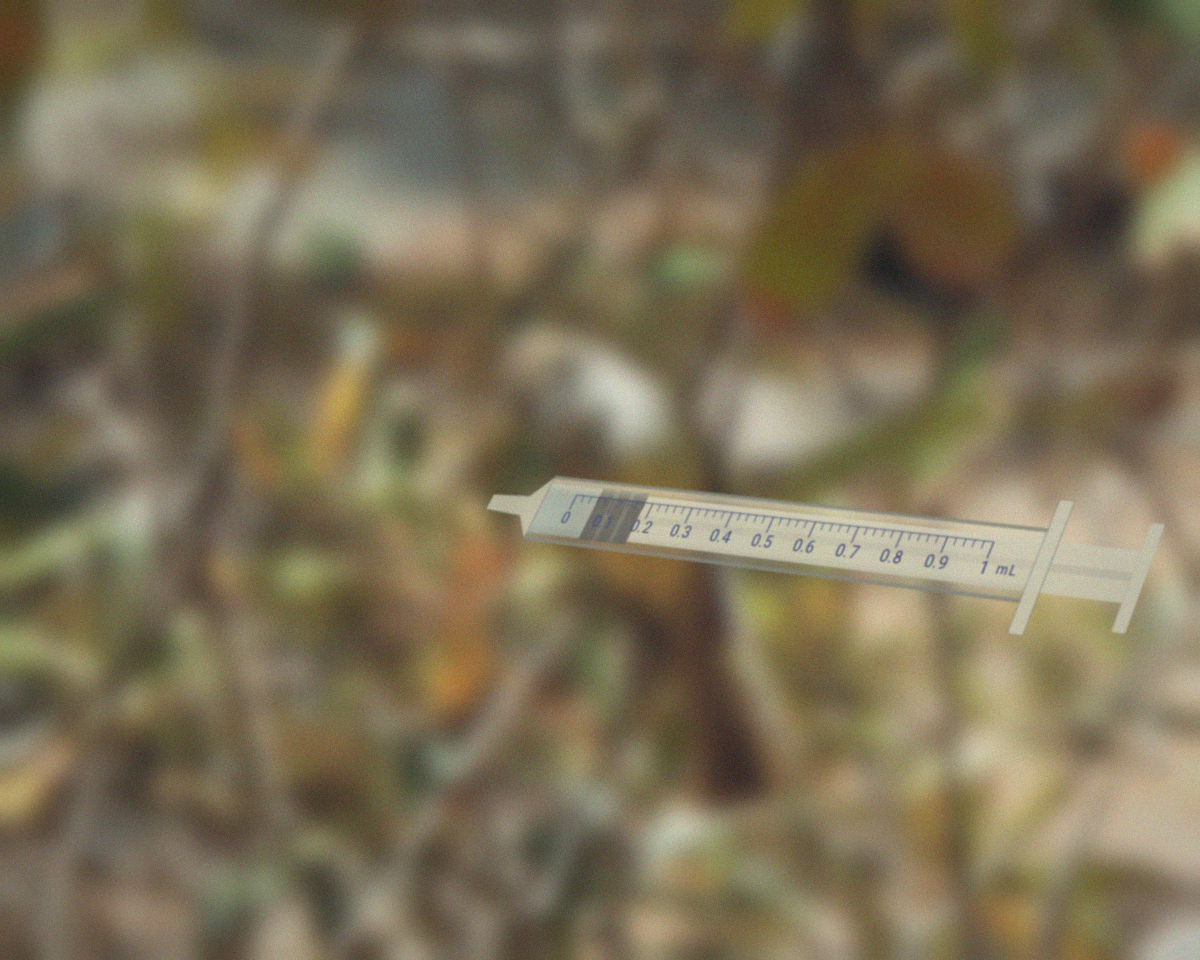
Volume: 0.06 mL
